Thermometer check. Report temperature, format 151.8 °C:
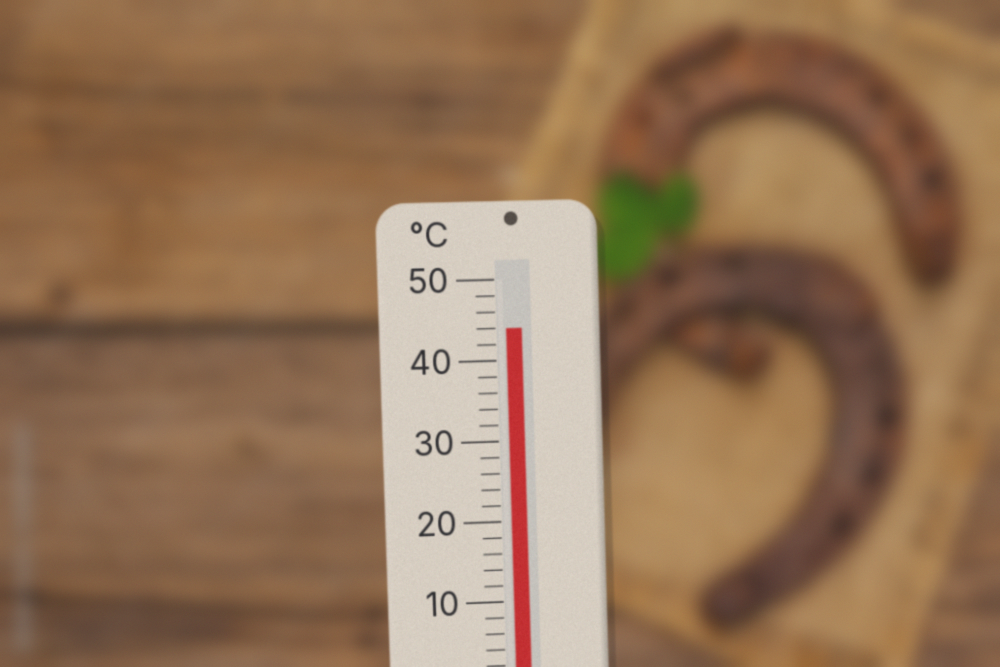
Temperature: 44 °C
